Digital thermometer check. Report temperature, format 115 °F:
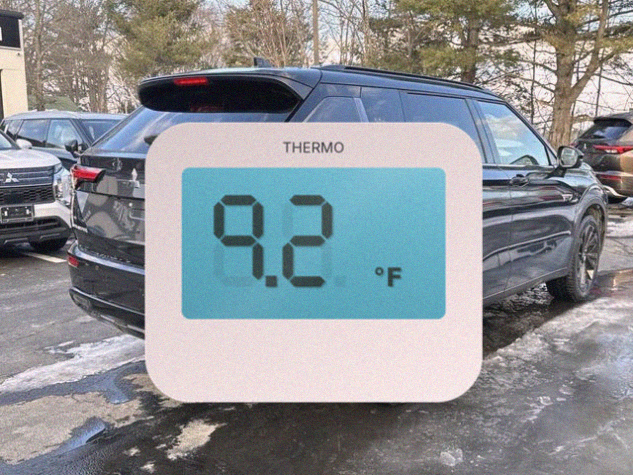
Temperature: 9.2 °F
